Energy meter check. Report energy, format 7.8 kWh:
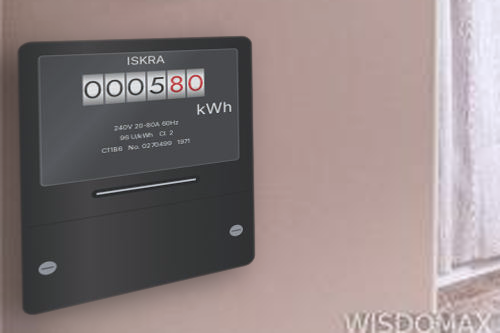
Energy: 5.80 kWh
